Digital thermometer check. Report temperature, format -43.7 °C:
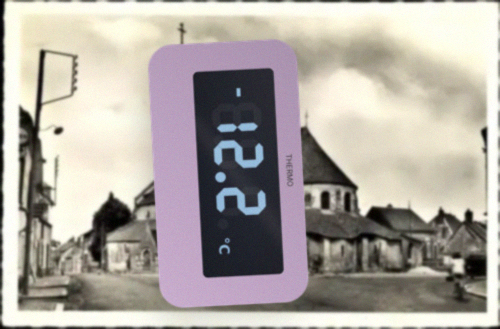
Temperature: -12.2 °C
